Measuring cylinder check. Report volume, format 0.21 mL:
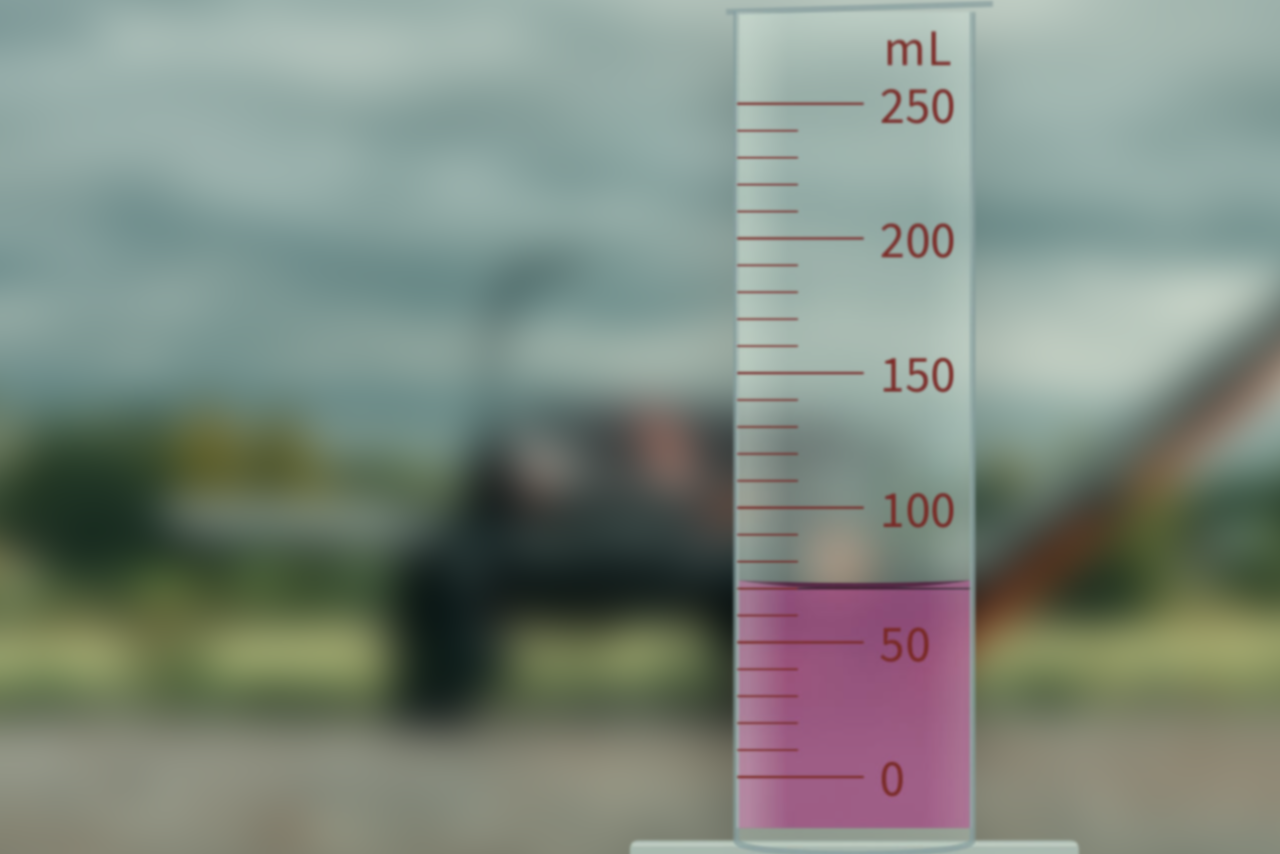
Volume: 70 mL
